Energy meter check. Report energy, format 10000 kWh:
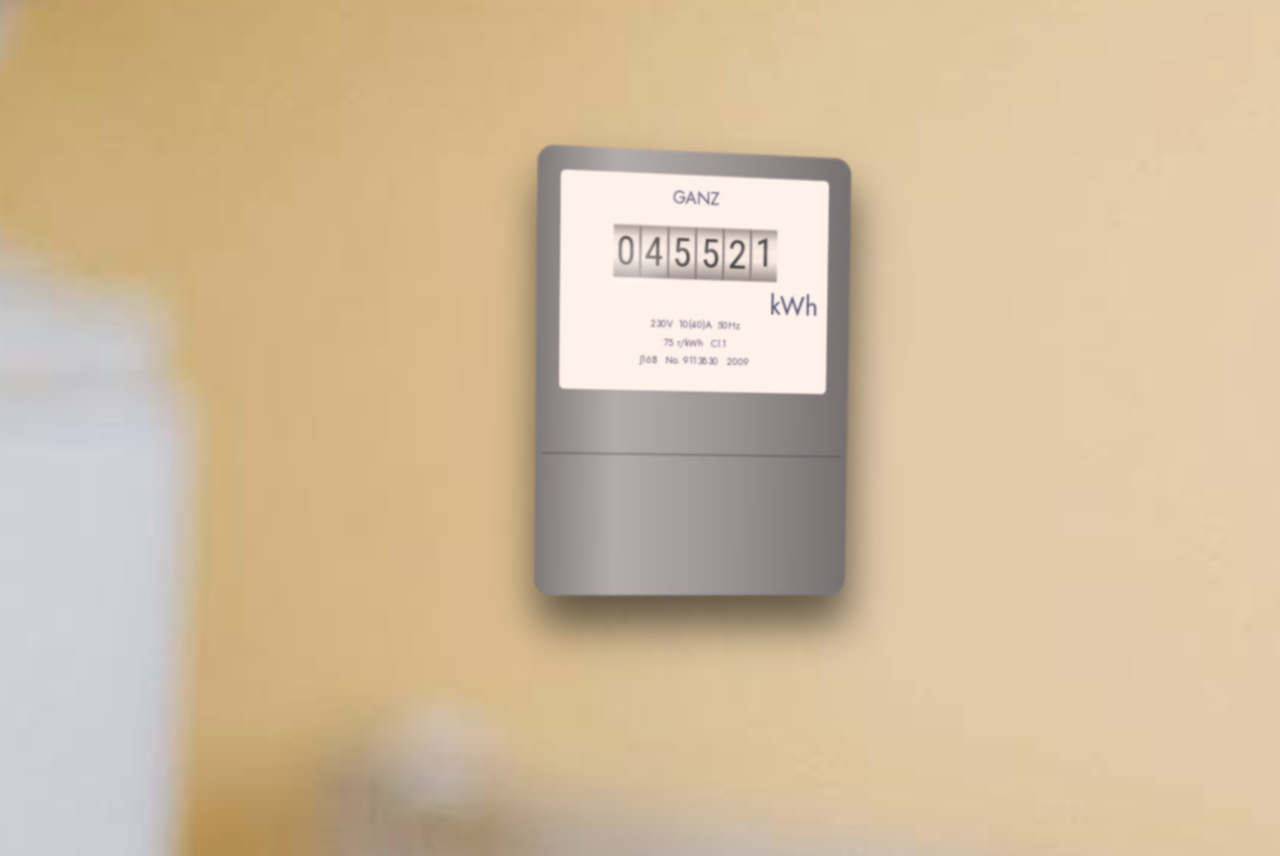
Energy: 45521 kWh
